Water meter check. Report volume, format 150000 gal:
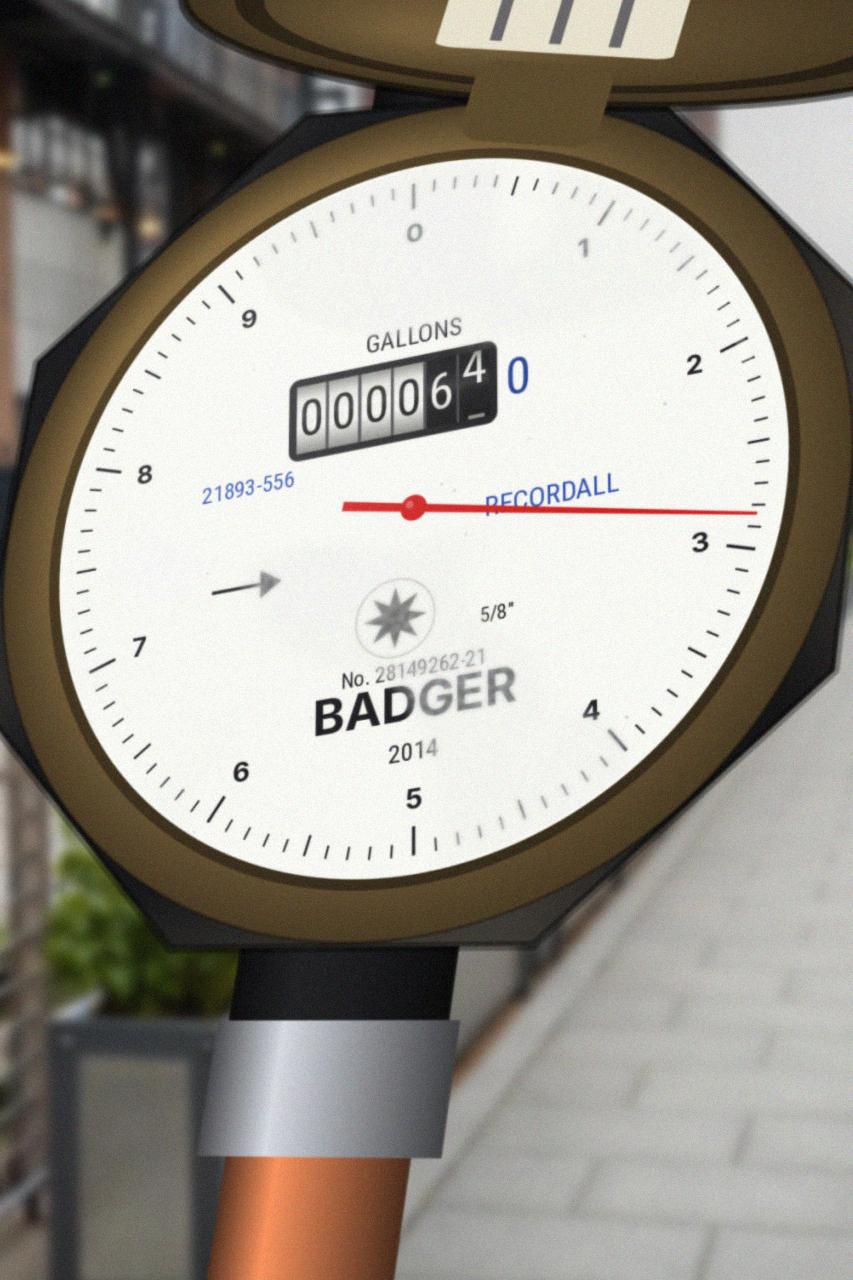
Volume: 642.8 gal
